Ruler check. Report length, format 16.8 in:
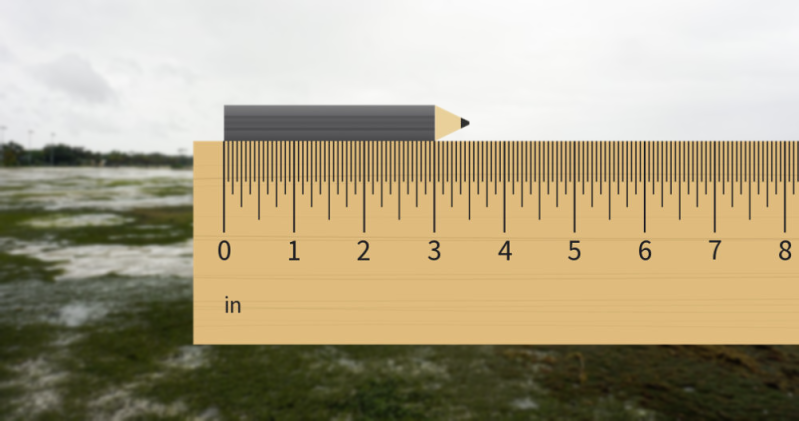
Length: 3.5 in
